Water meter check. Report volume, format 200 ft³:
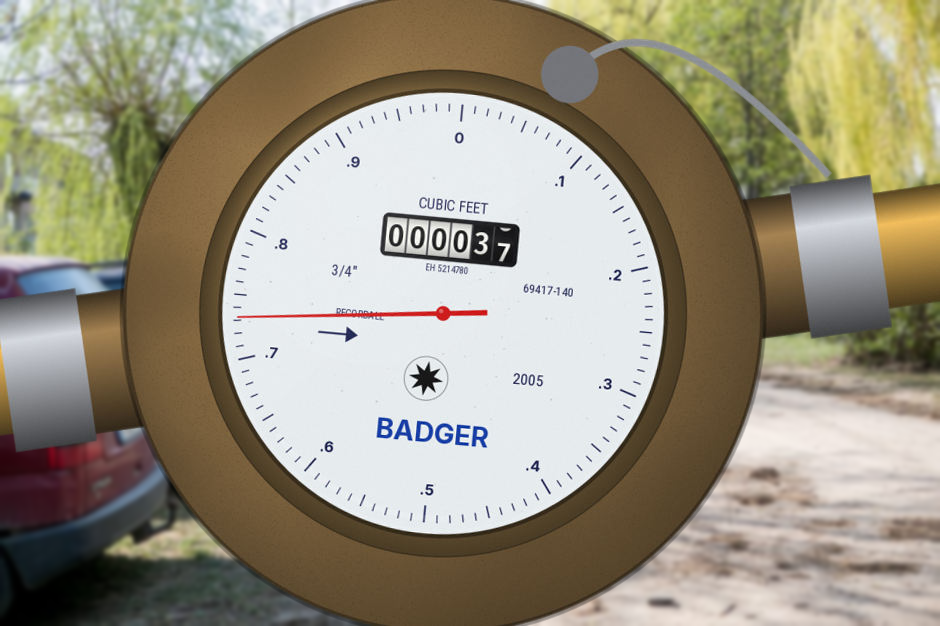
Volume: 36.73 ft³
